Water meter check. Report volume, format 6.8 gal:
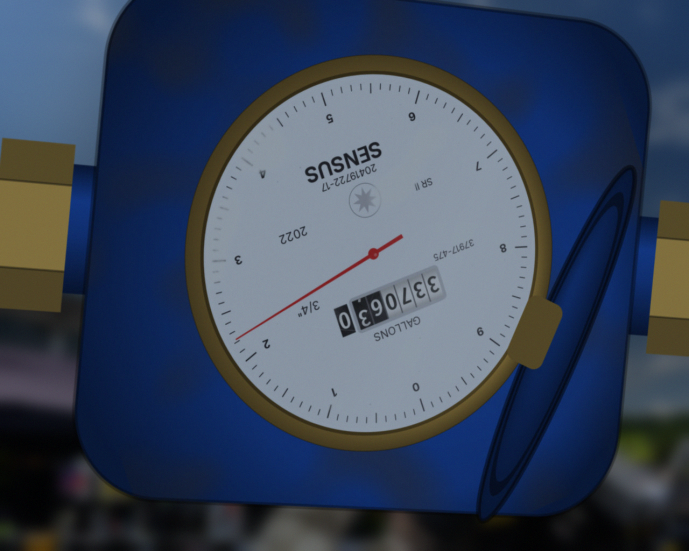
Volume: 3370632.2 gal
